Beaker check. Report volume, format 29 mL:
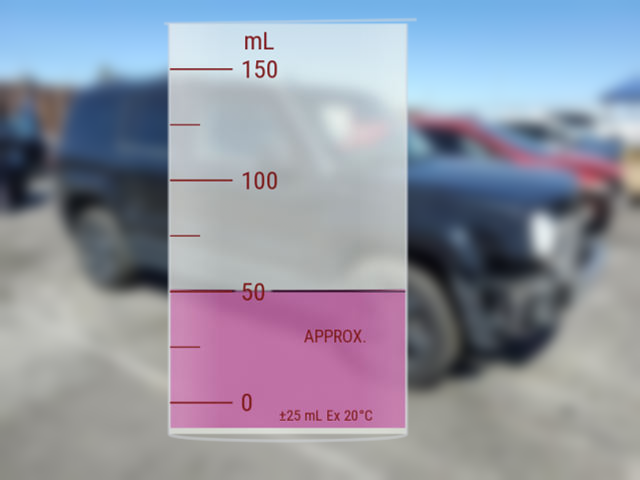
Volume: 50 mL
